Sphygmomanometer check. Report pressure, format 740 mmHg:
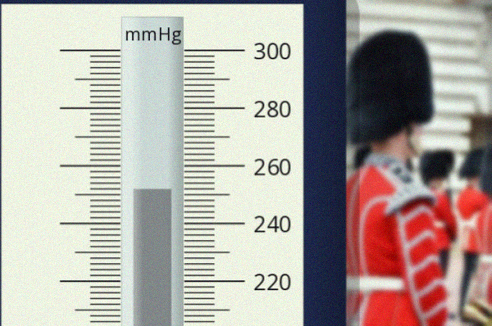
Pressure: 252 mmHg
